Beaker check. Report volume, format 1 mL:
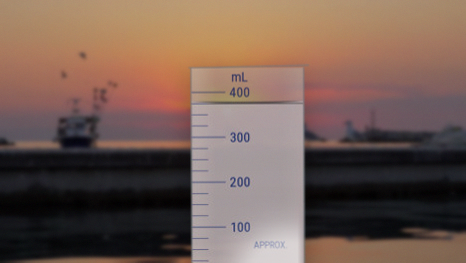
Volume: 375 mL
